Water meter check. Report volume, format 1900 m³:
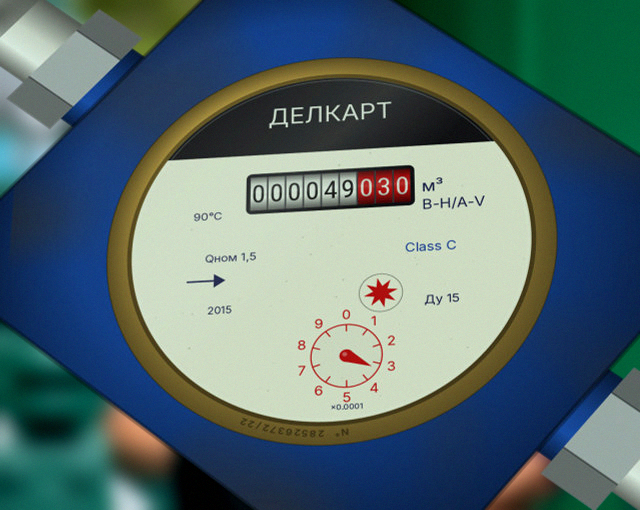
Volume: 49.0303 m³
